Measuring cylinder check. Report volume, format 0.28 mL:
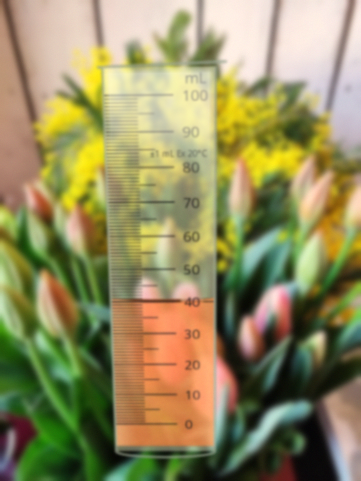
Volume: 40 mL
